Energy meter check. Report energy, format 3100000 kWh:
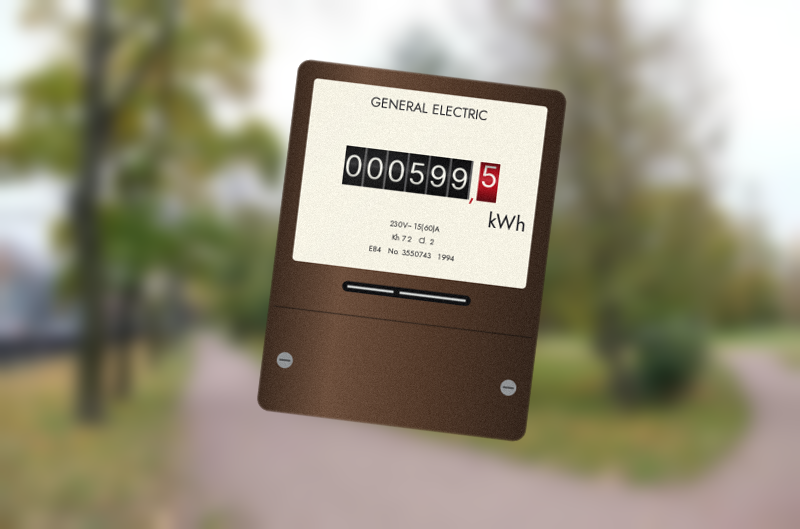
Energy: 599.5 kWh
